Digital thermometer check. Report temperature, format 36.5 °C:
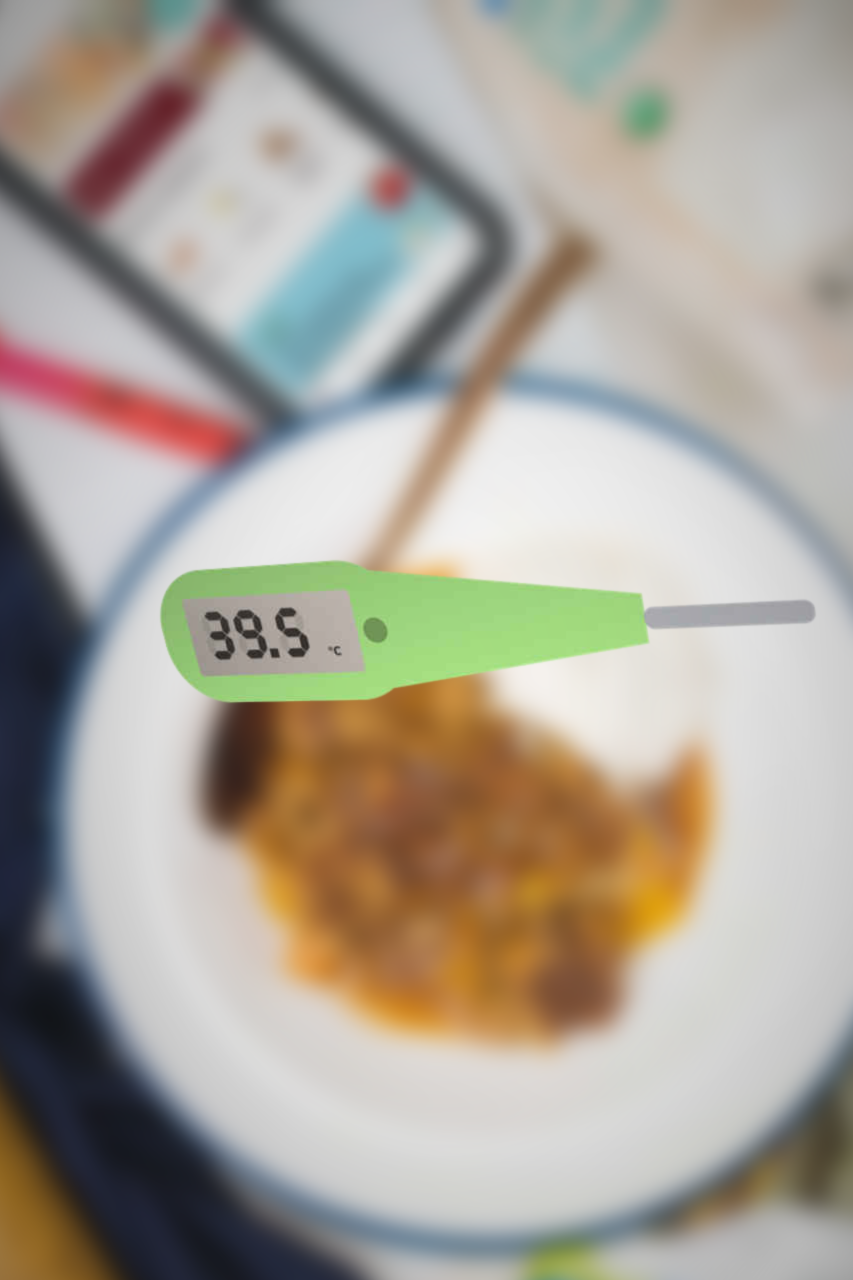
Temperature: 39.5 °C
